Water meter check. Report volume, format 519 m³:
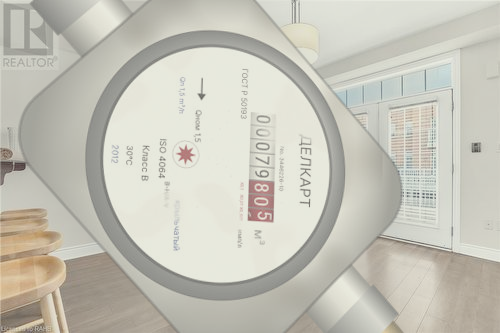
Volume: 79.805 m³
